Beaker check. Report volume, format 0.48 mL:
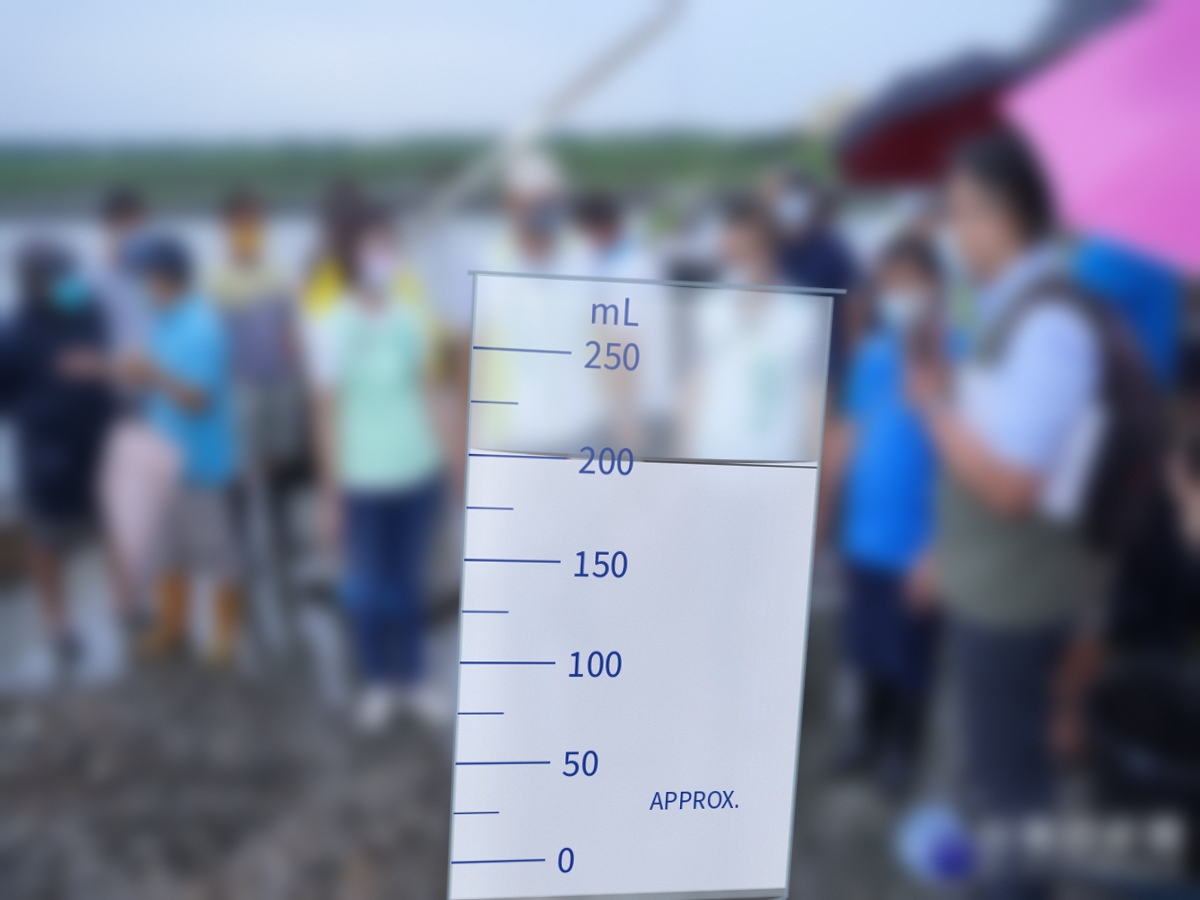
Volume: 200 mL
